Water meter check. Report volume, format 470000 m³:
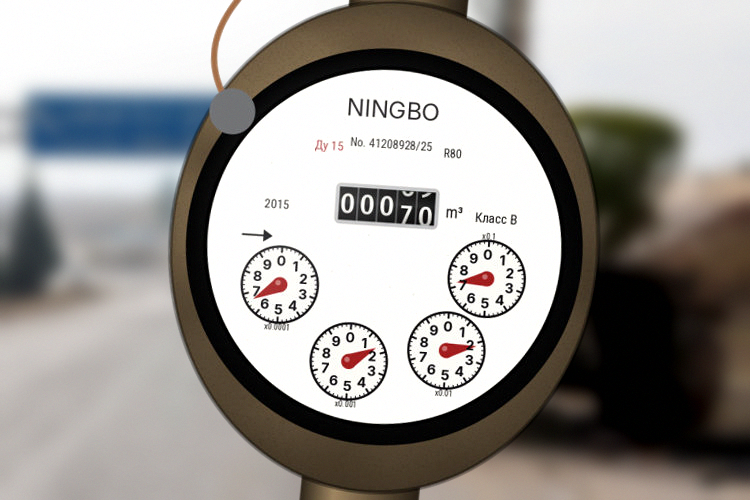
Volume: 69.7216 m³
